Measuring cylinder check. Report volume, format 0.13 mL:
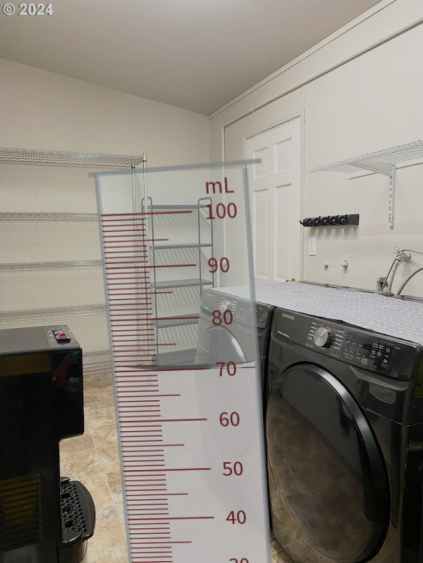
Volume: 70 mL
